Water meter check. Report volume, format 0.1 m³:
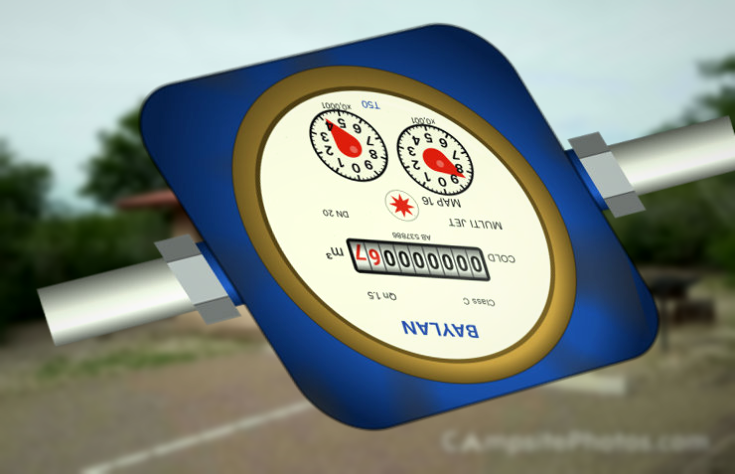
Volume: 0.6684 m³
